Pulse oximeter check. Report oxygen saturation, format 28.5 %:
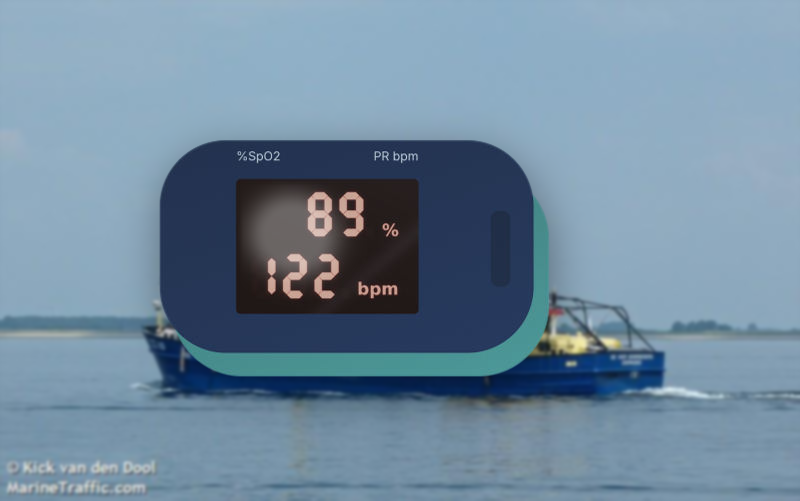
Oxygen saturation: 89 %
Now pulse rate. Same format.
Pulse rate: 122 bpm
